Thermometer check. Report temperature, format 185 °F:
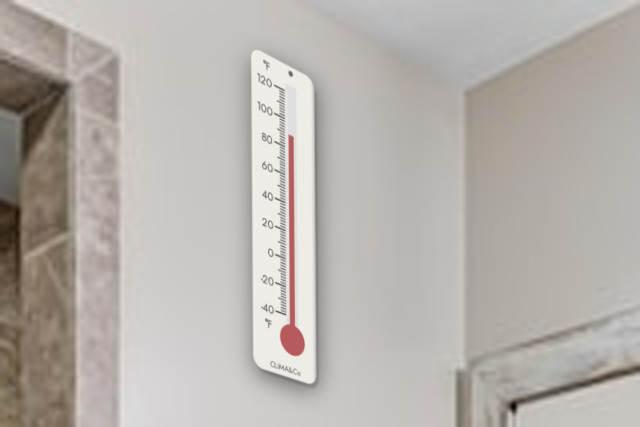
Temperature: 90 °F
